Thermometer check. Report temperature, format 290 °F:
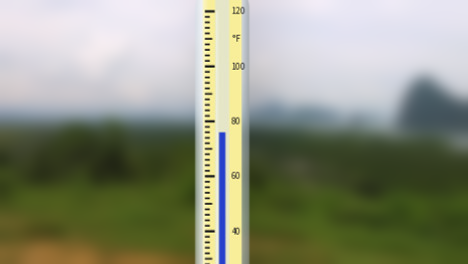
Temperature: 76 °F
